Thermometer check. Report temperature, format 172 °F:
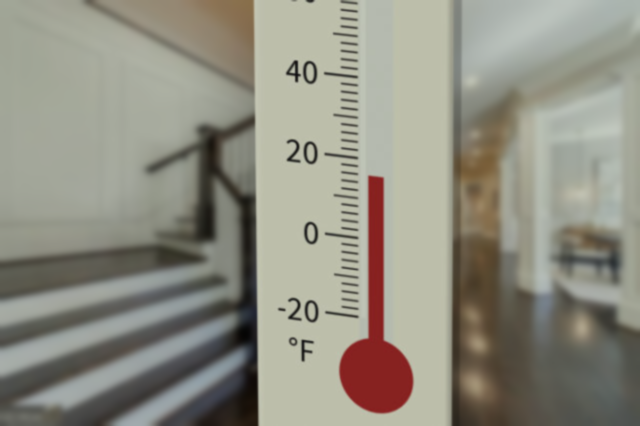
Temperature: 16 °F
